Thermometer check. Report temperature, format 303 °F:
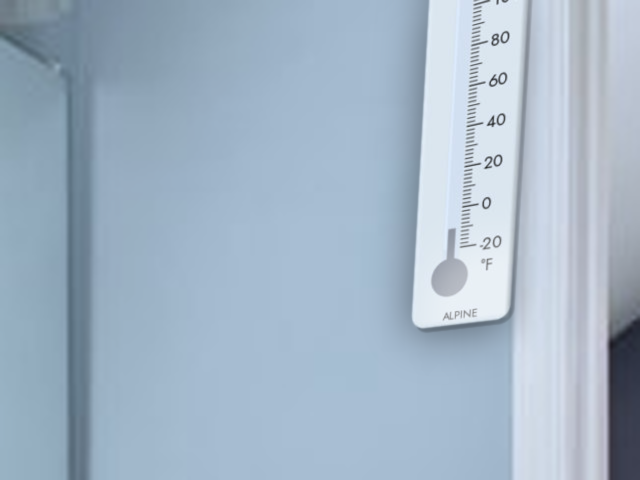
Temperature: -10 °F
